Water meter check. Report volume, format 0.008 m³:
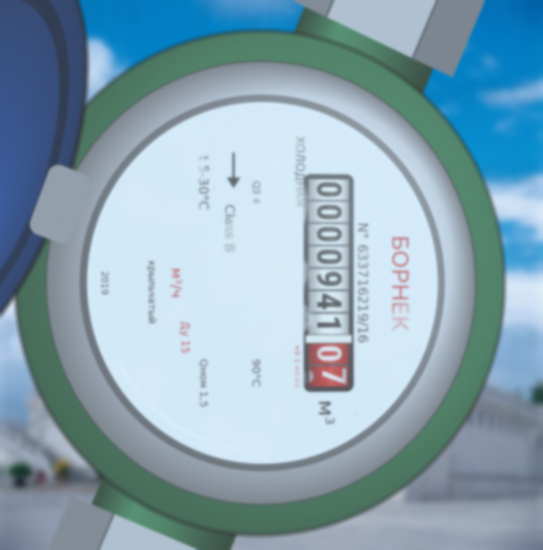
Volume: 941.07 m³
